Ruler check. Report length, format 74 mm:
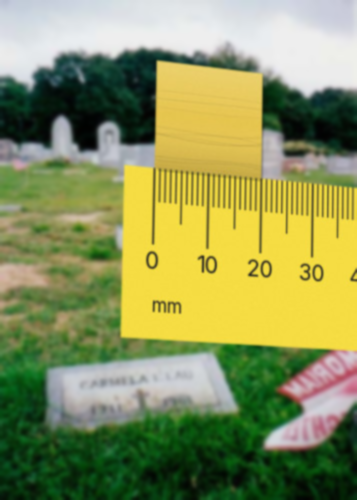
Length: 20 mm
